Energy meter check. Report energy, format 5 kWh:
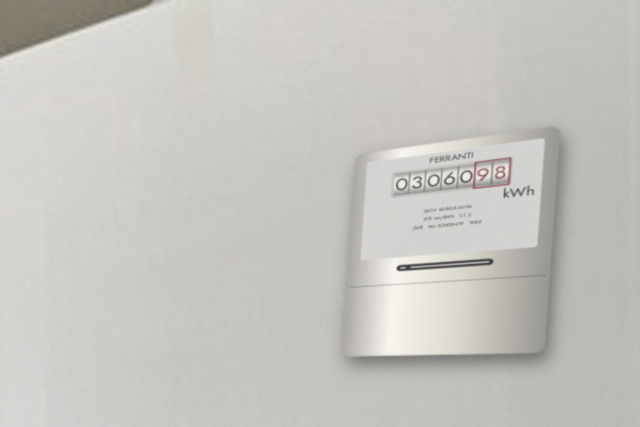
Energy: 3060.98 kWh
